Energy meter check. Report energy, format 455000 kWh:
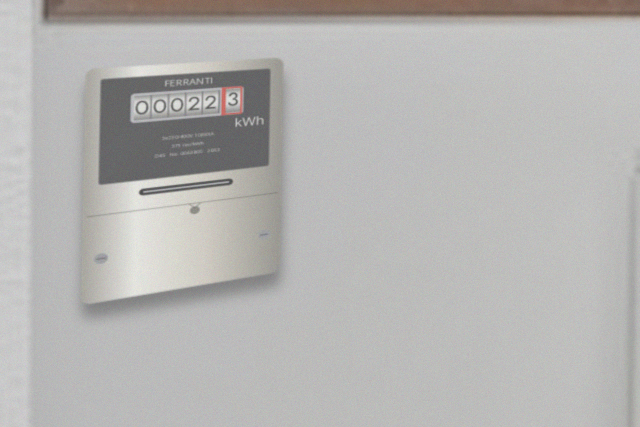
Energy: 22.3 kWh
